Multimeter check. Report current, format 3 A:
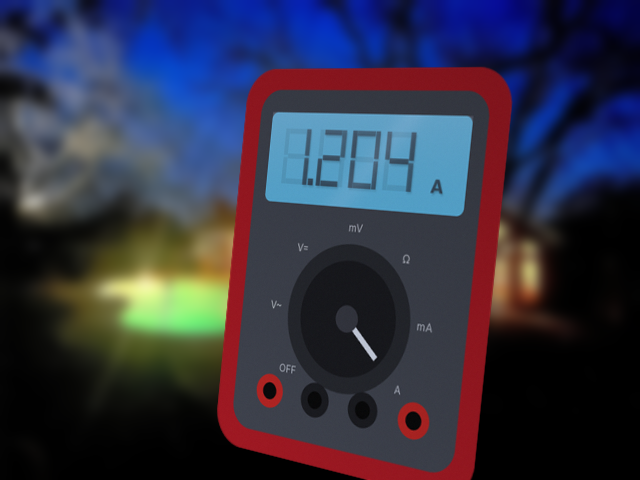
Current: 1.204 A
